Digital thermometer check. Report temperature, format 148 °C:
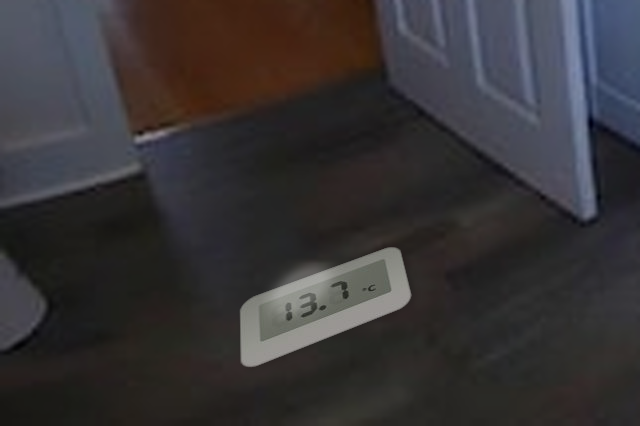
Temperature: 13.7 °C
